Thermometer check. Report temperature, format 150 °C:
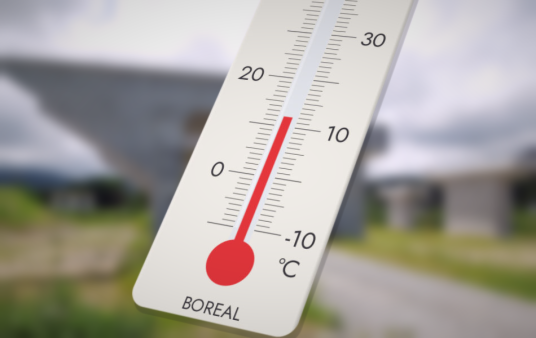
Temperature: 12 °C
